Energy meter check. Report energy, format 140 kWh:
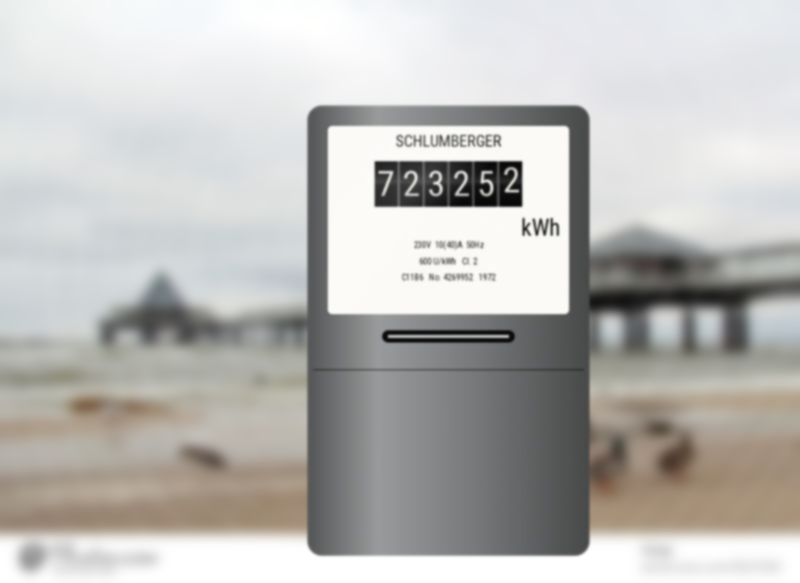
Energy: 723252 kWh
